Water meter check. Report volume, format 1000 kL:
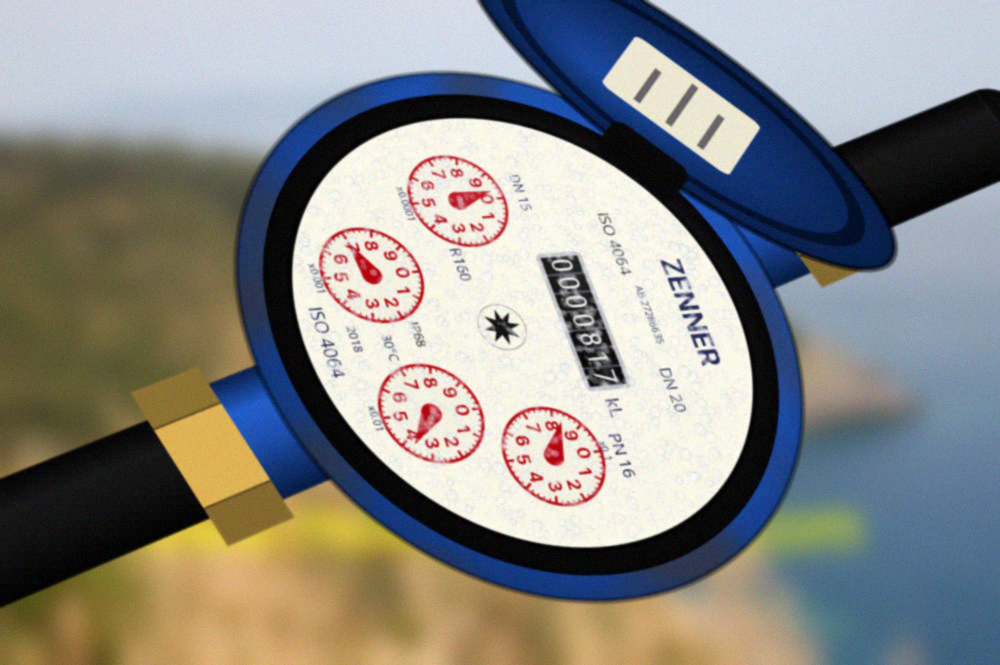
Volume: 817.8369 kL
